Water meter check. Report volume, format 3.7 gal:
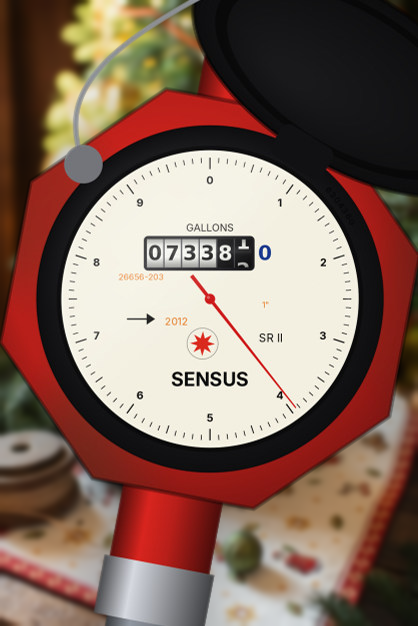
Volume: 733813.9 gal
